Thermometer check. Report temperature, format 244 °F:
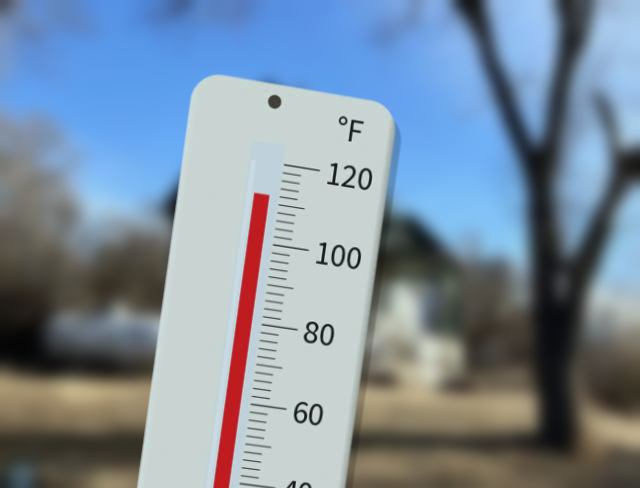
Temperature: 112 °F
